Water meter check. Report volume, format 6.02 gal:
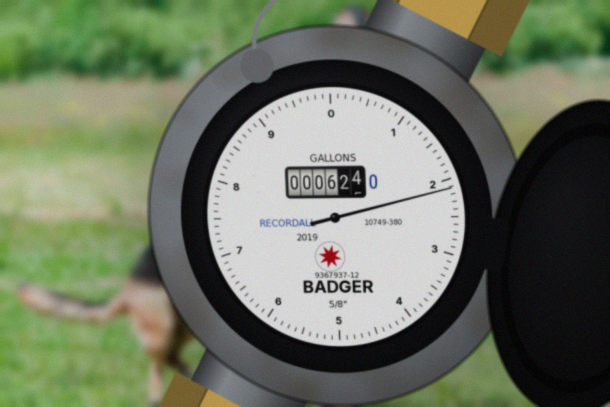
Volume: 6242.1 gal
